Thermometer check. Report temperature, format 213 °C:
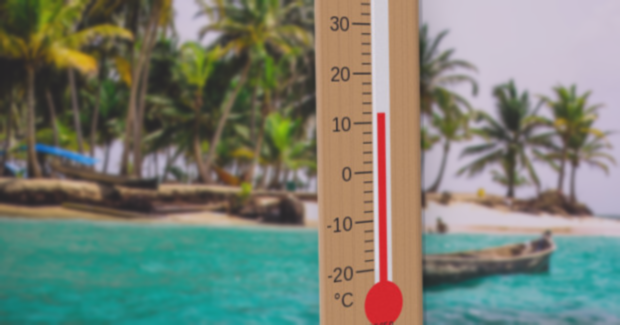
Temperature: 12 °C
